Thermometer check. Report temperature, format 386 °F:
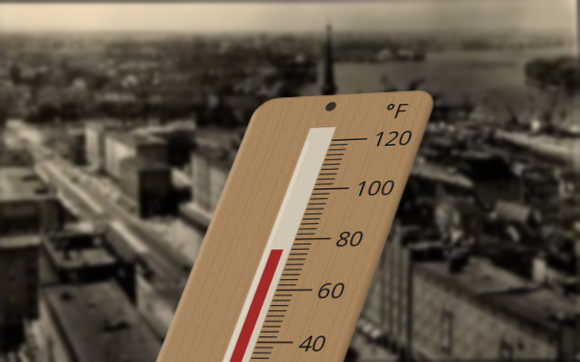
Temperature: 76 °F
